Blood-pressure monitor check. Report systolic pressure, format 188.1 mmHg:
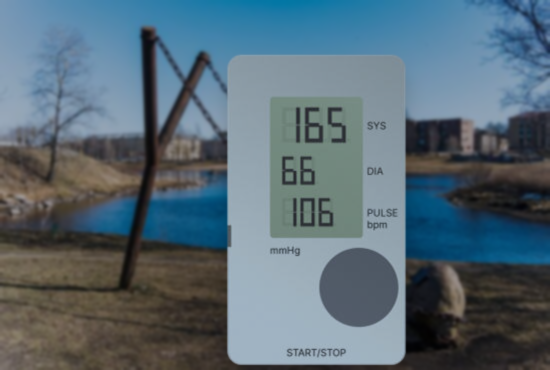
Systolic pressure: 165 mmHg
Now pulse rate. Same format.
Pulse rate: 106 bpm
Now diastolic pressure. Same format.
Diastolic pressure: 66 mmHg
